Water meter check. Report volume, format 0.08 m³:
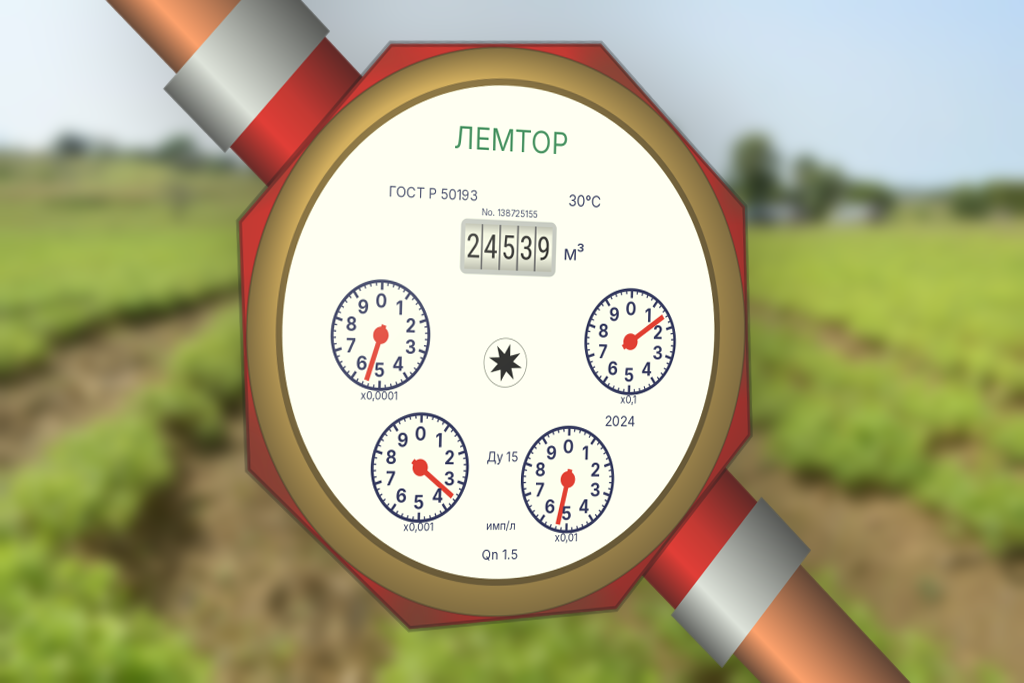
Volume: 24539.1535 m³
